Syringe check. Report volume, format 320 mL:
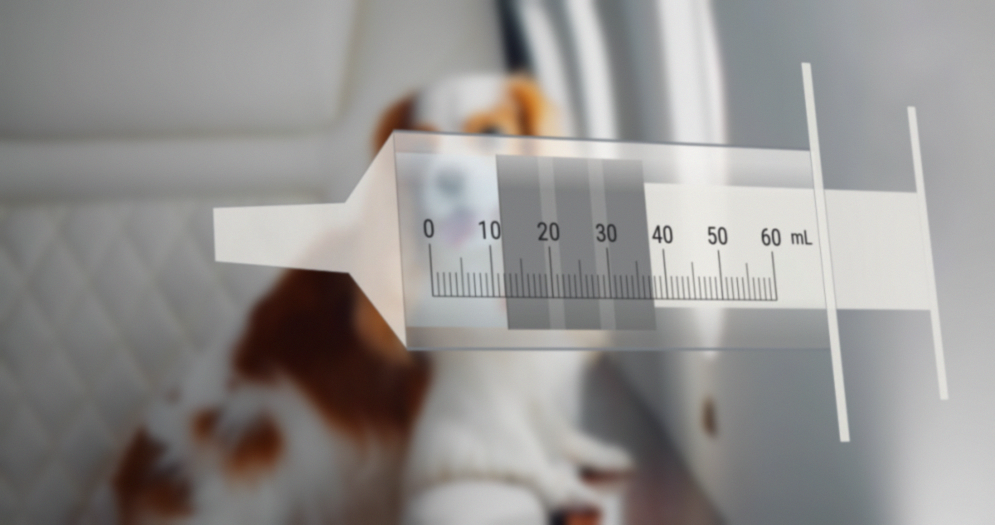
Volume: 12 mL
